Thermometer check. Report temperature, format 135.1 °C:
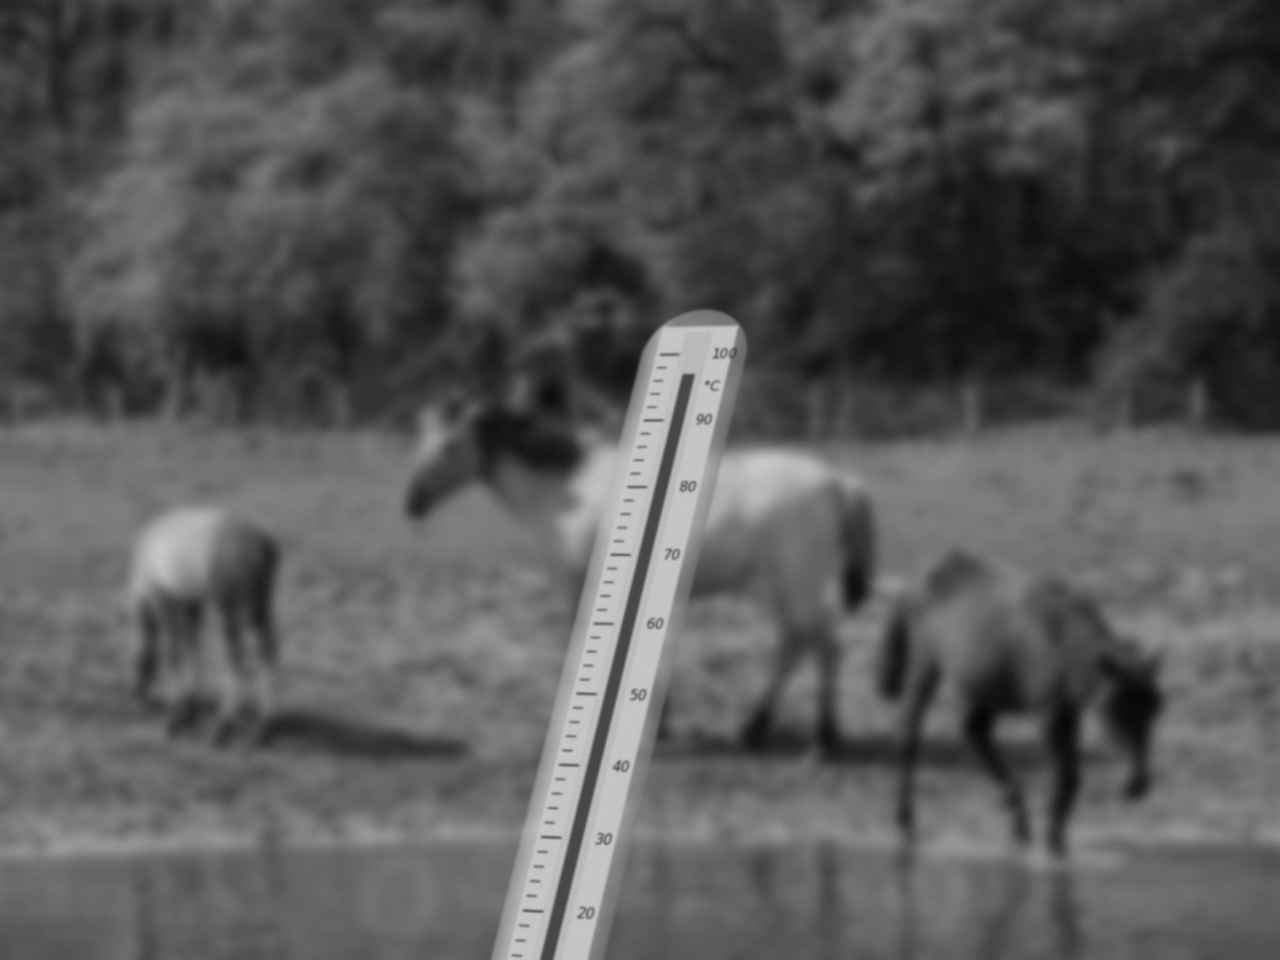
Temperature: 97 °C
